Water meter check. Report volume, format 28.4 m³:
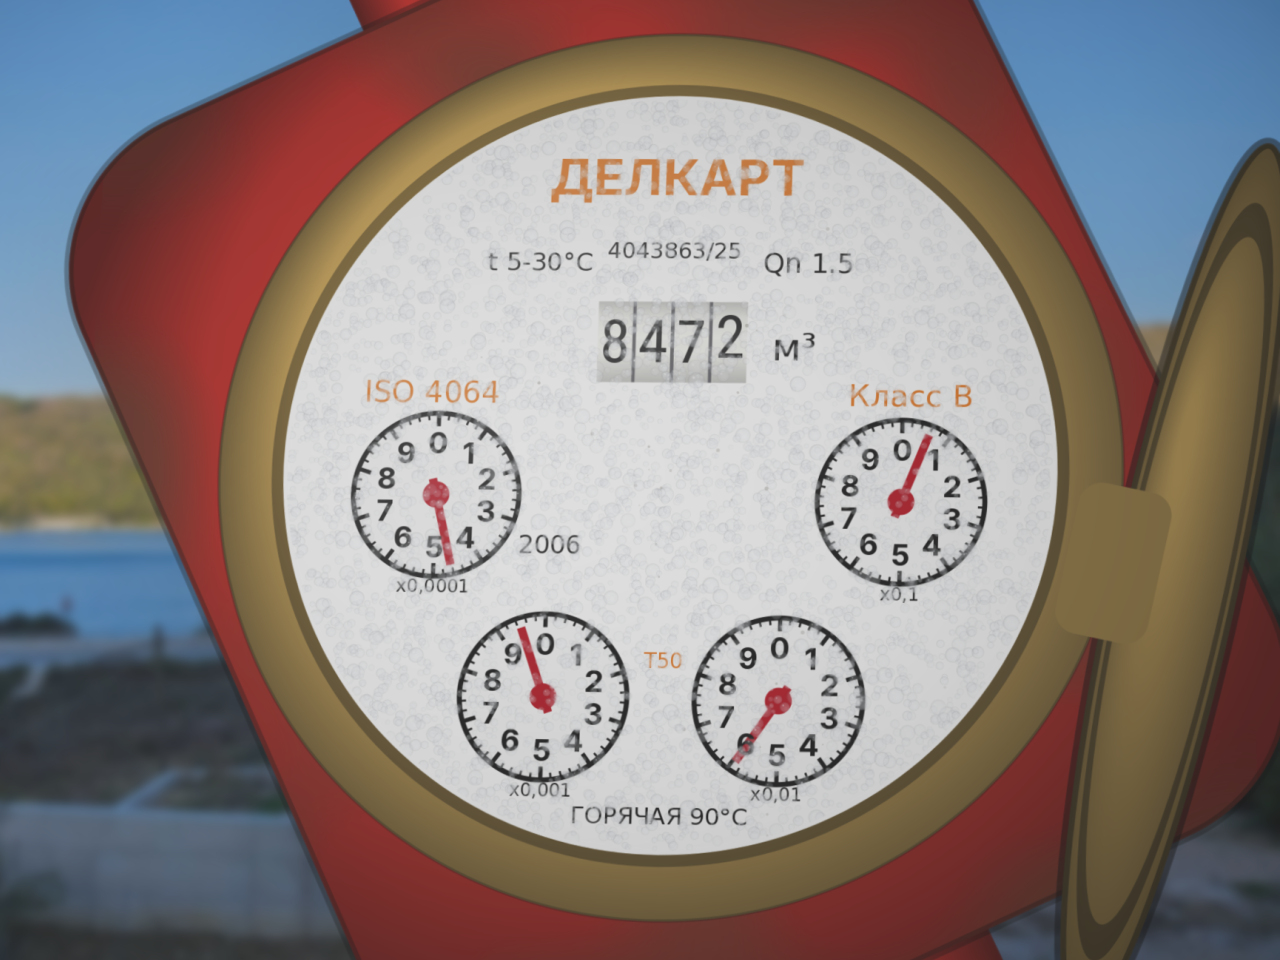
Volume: 8472.0594 m³
